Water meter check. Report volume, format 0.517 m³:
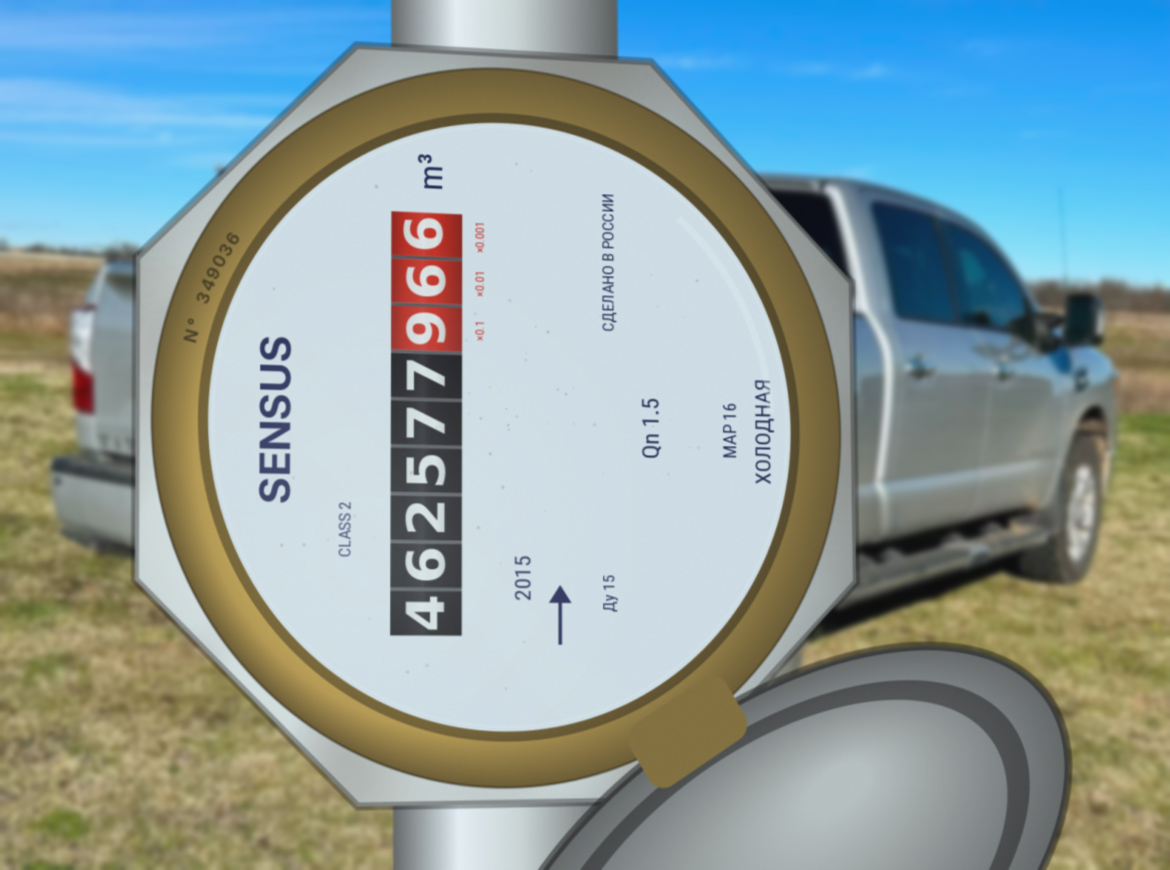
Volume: 462577.966 m³
